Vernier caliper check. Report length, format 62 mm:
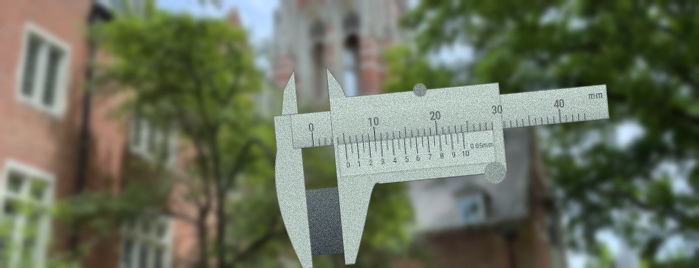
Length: 5.2 mm
